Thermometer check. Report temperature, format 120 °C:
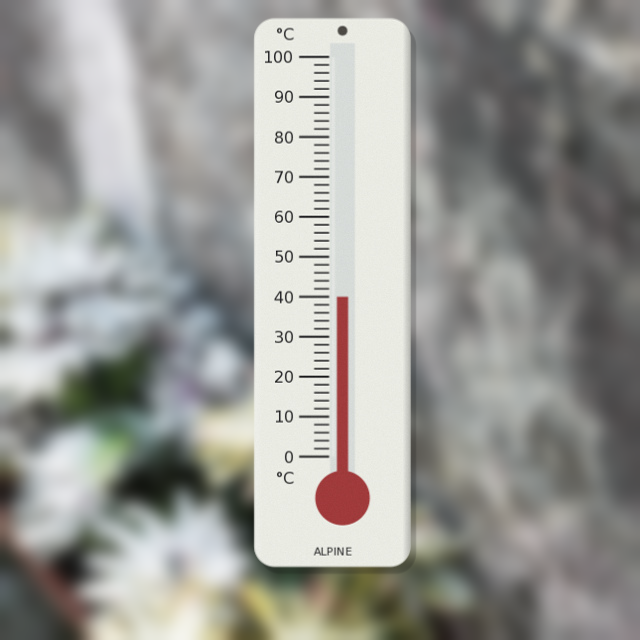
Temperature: 40 °C
